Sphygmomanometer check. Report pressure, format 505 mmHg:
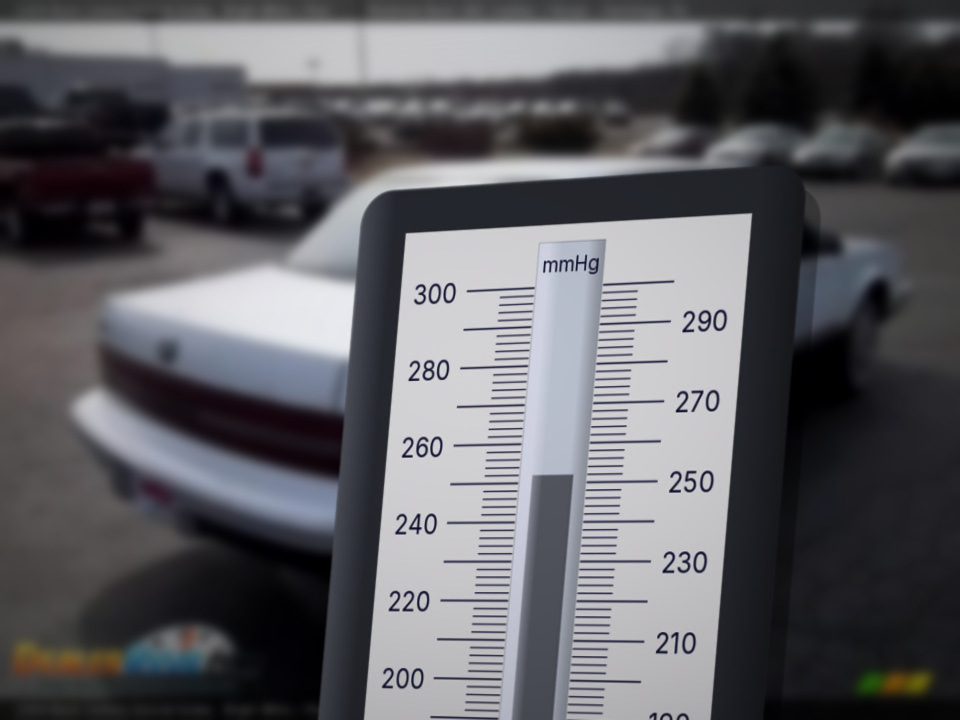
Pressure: 252 mmHg
